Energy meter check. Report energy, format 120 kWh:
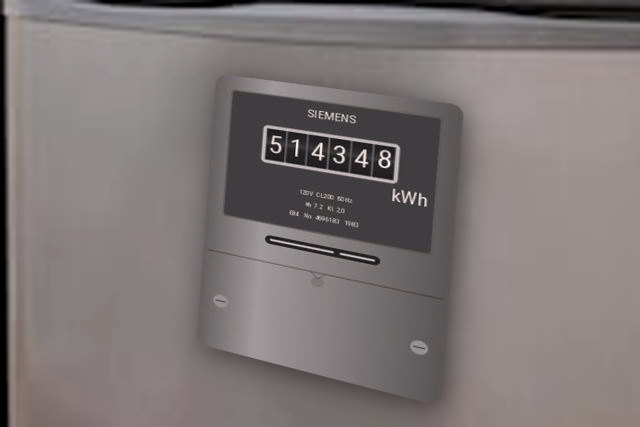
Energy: 514348 kWh
